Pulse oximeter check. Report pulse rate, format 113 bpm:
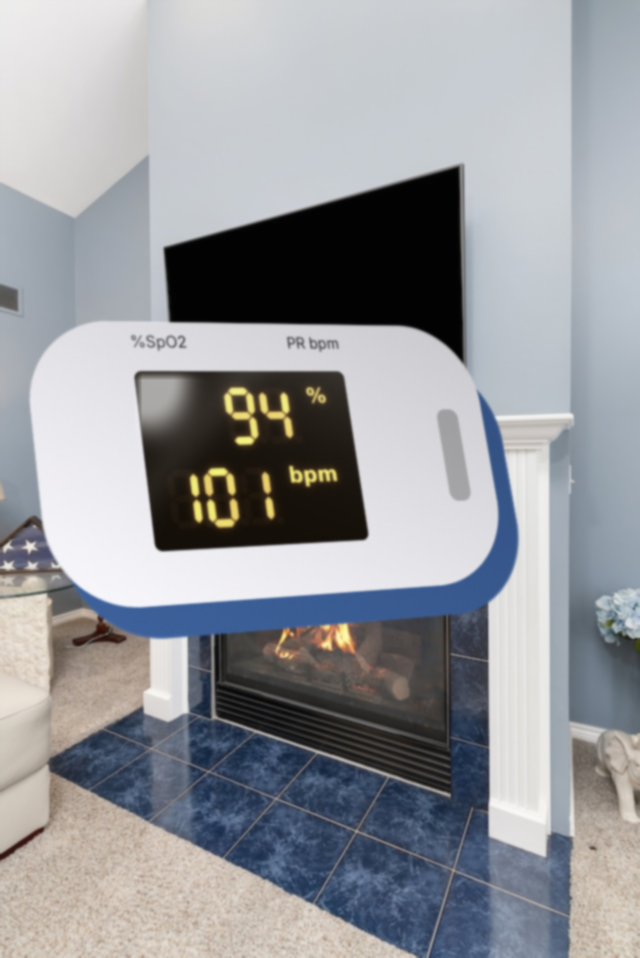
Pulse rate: 101 bpm
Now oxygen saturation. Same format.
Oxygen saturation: 94 %
